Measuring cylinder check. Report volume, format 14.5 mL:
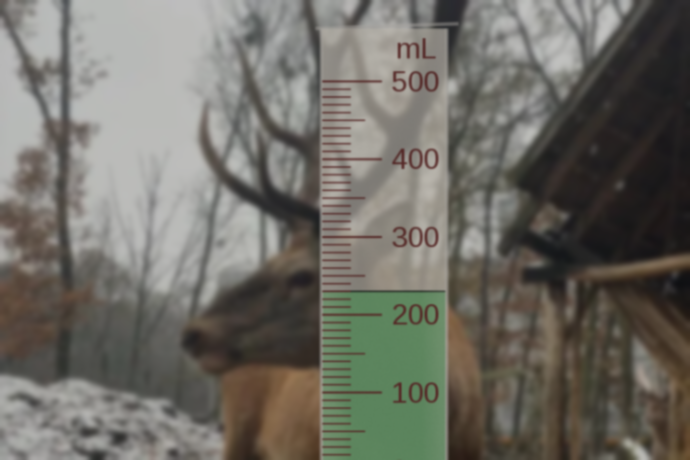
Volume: 230 mL
